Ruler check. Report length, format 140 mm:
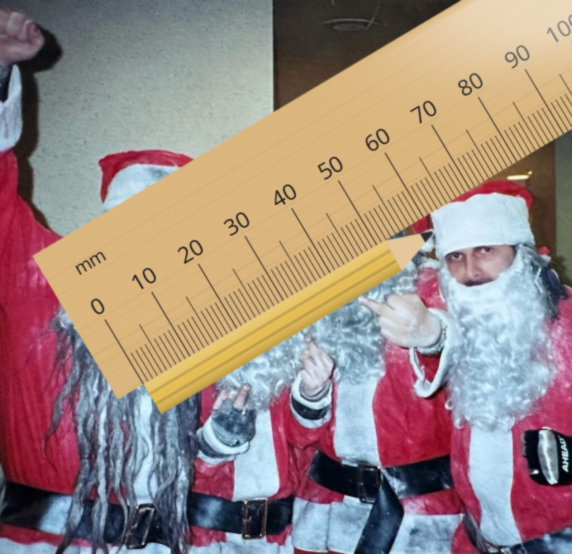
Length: 60 mm
